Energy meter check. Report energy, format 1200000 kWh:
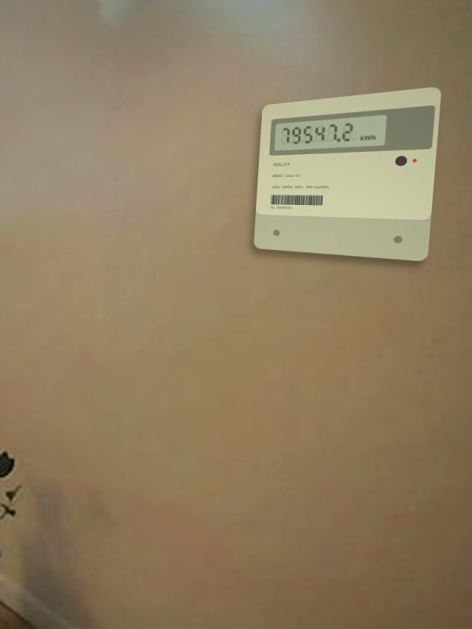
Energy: 79547.2 kWh
